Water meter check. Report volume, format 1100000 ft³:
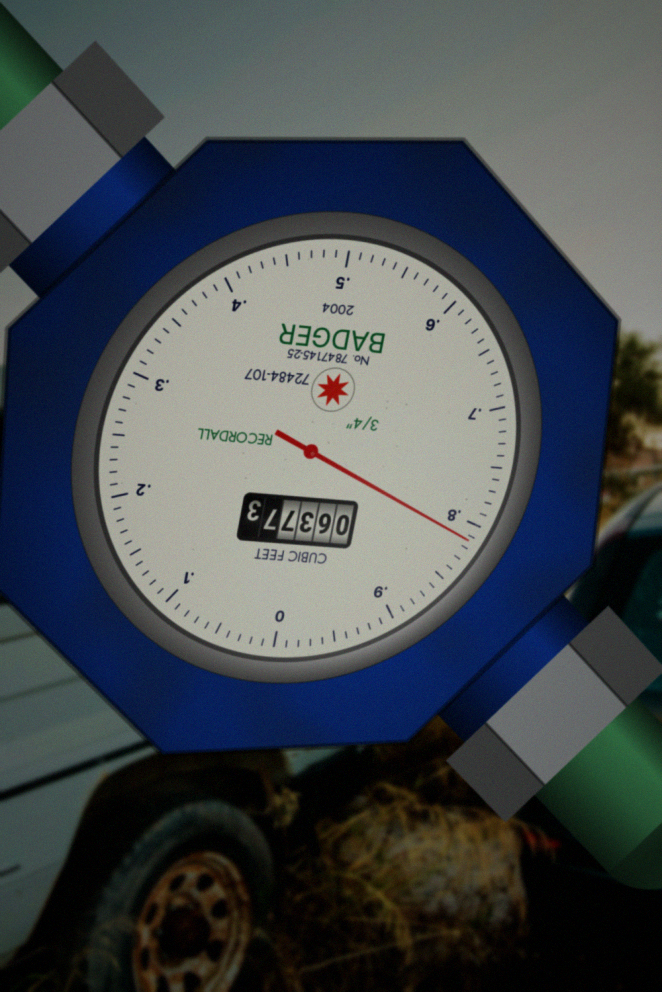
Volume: 63772.81 ft³
